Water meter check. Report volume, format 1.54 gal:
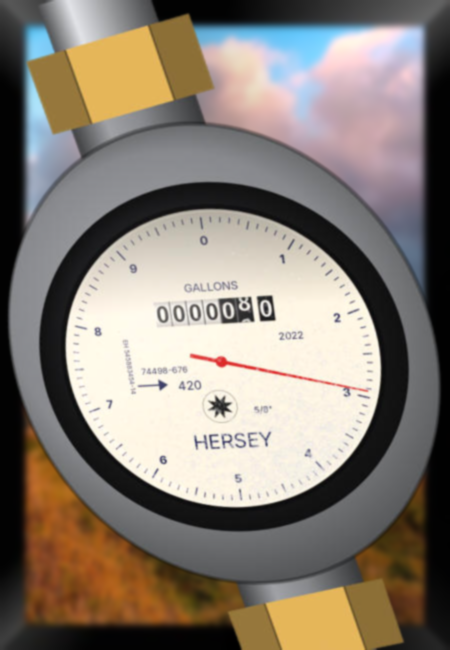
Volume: 82.9 gal
